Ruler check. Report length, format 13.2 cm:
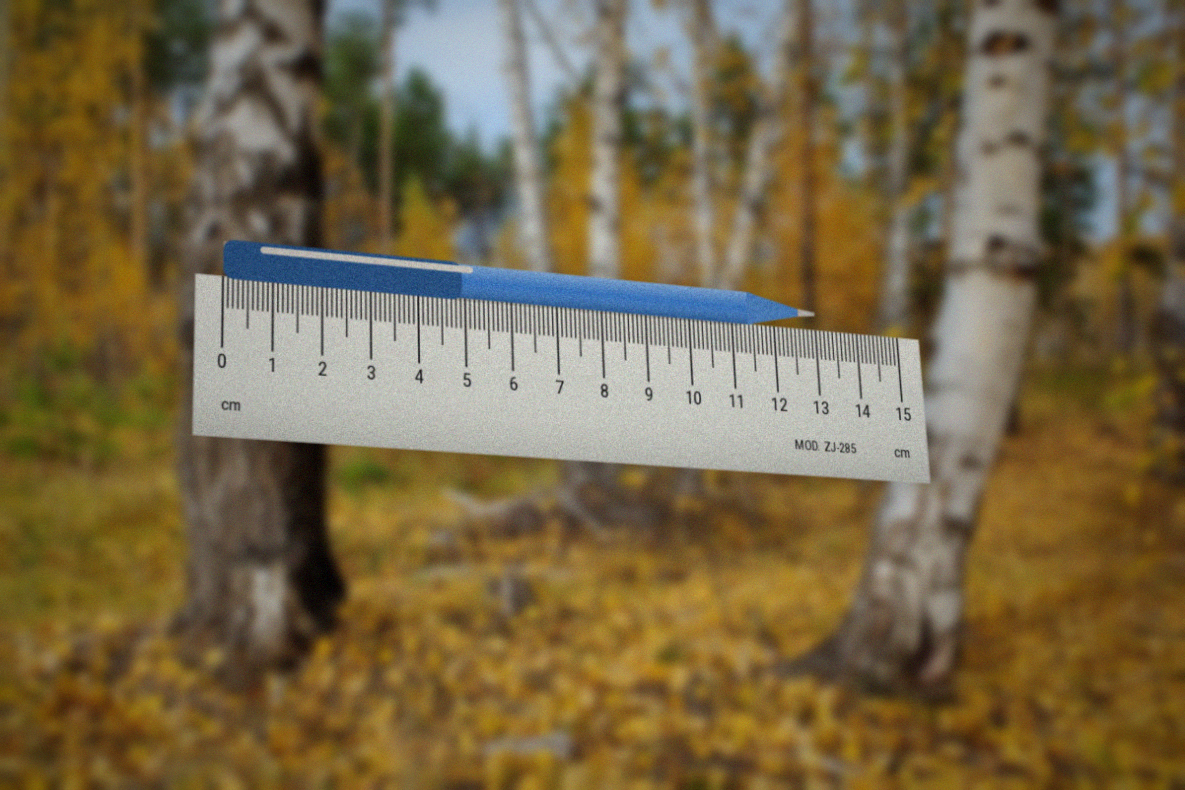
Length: 13 cm
